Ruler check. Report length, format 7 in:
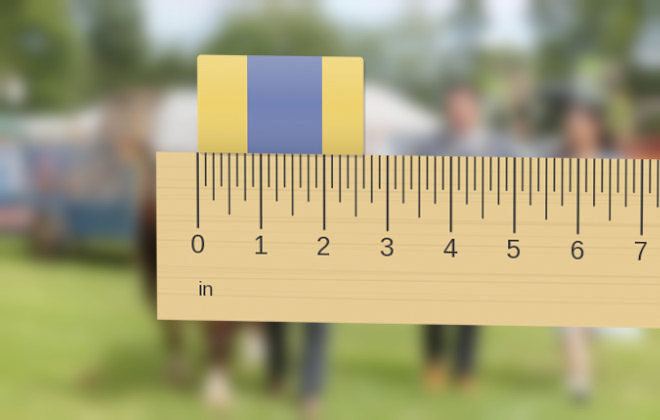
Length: 2.625 in
